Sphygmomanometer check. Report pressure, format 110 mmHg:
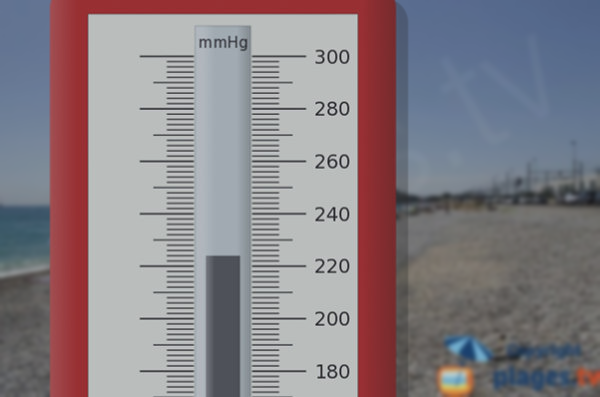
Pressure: 224 mmHg
